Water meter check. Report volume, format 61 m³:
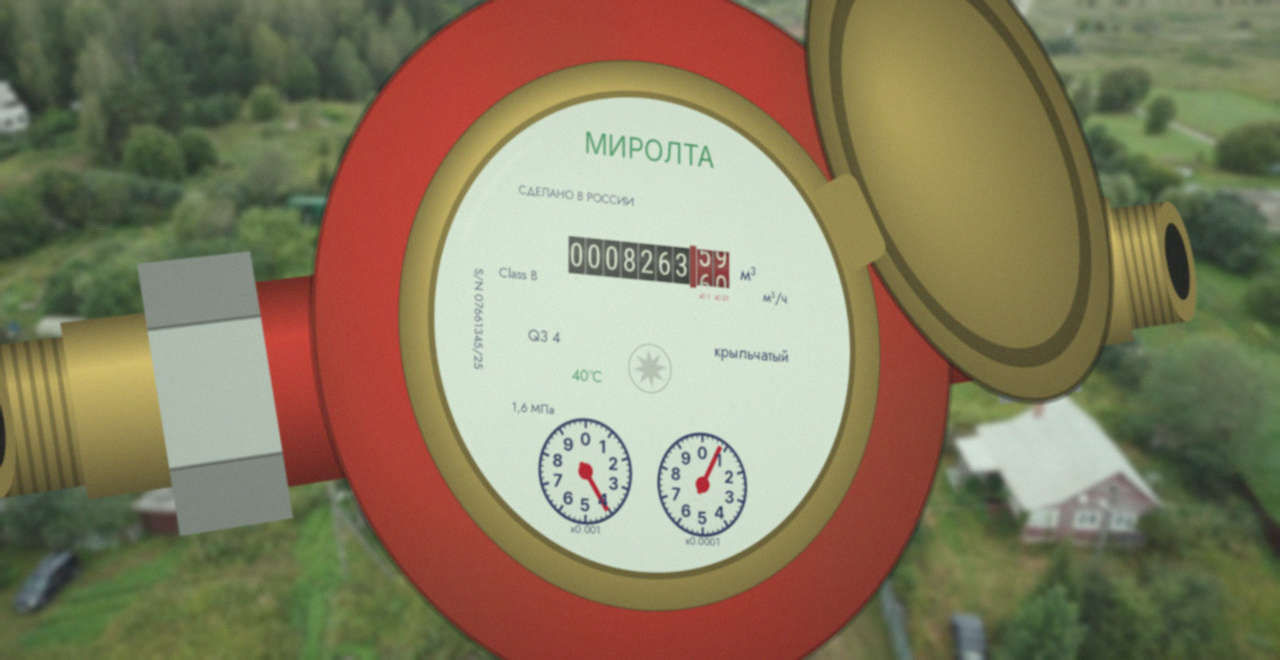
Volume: 8263.5940 m³
